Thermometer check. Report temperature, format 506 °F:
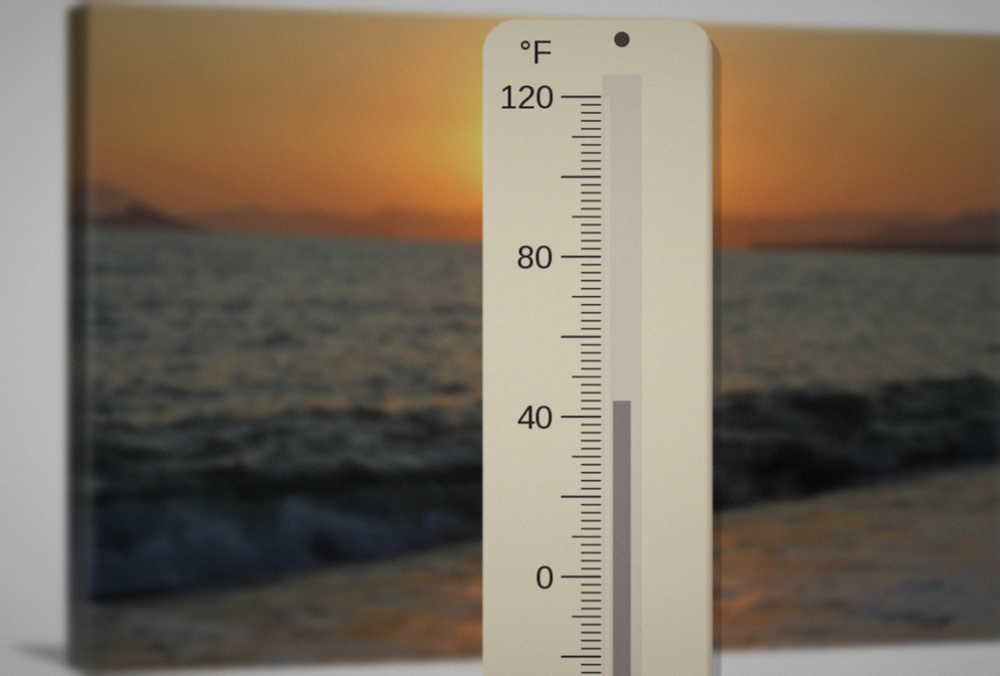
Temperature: 44 °F
